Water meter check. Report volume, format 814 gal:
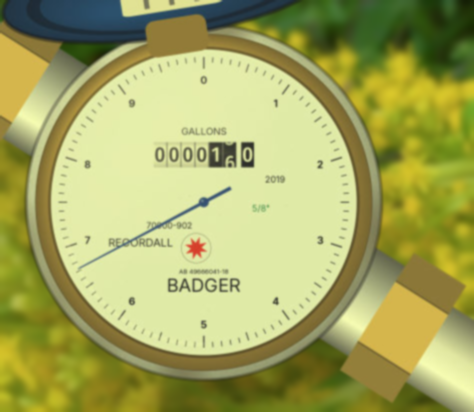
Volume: 156.7 gal
